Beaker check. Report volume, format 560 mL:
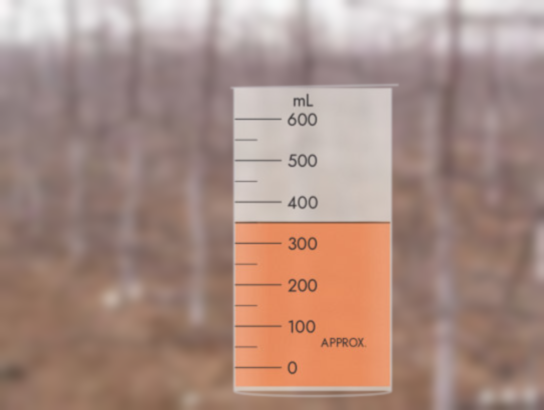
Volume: 350 mL
